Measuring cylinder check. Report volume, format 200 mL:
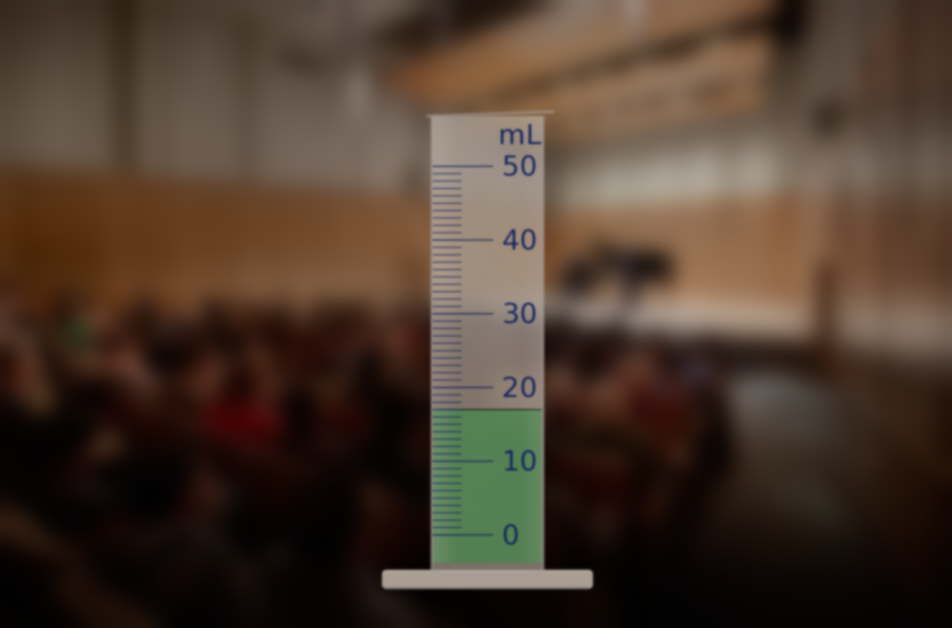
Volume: 17 mL
